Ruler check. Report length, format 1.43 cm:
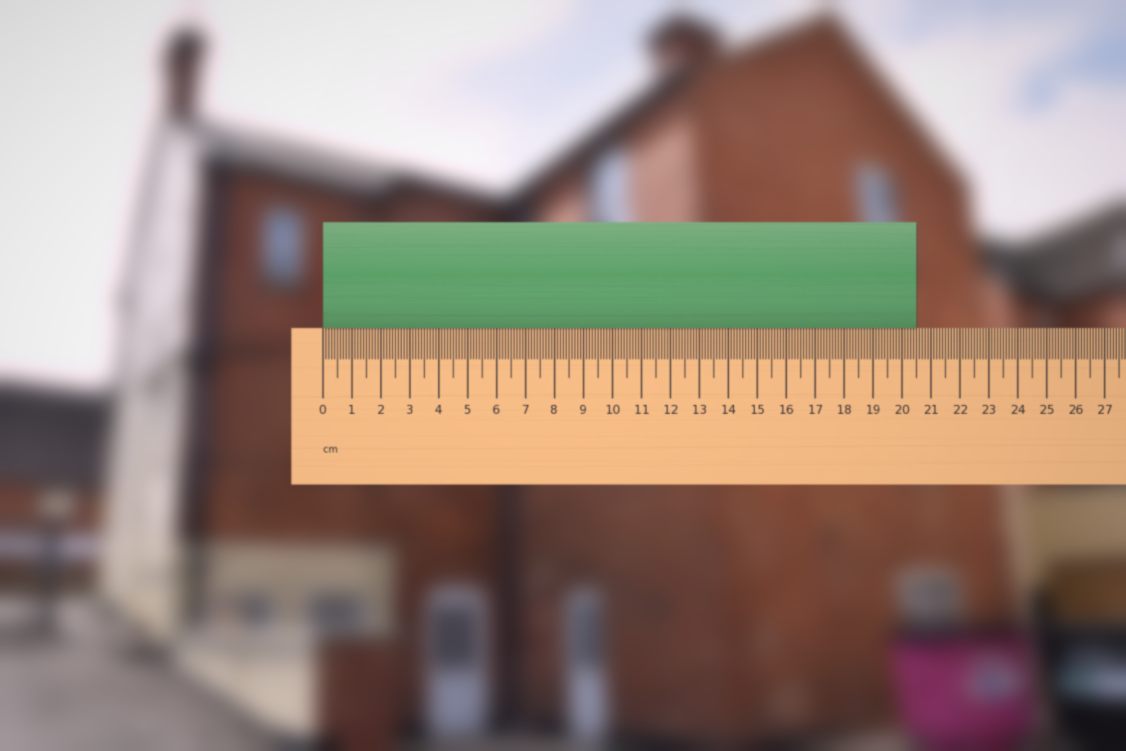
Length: 20.5 cm
